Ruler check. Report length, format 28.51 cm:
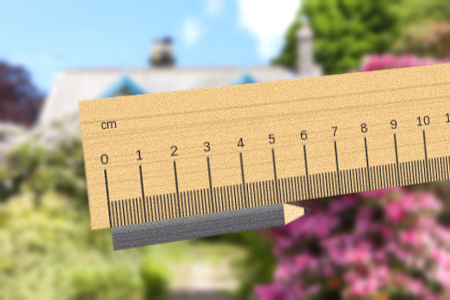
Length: 6 cm
